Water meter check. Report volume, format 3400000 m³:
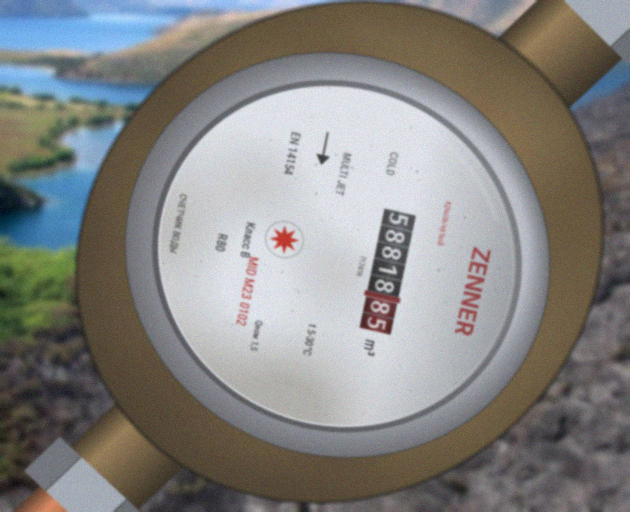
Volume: 58818.85 m³
